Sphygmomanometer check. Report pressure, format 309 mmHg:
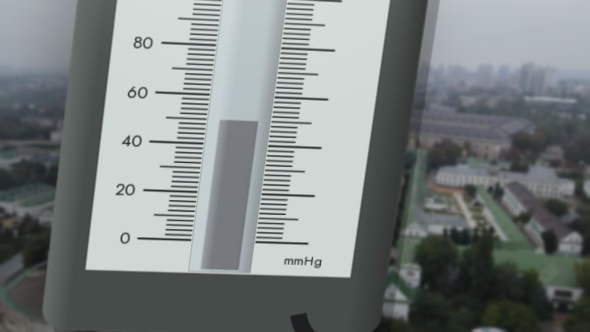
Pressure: 50 mmHg
